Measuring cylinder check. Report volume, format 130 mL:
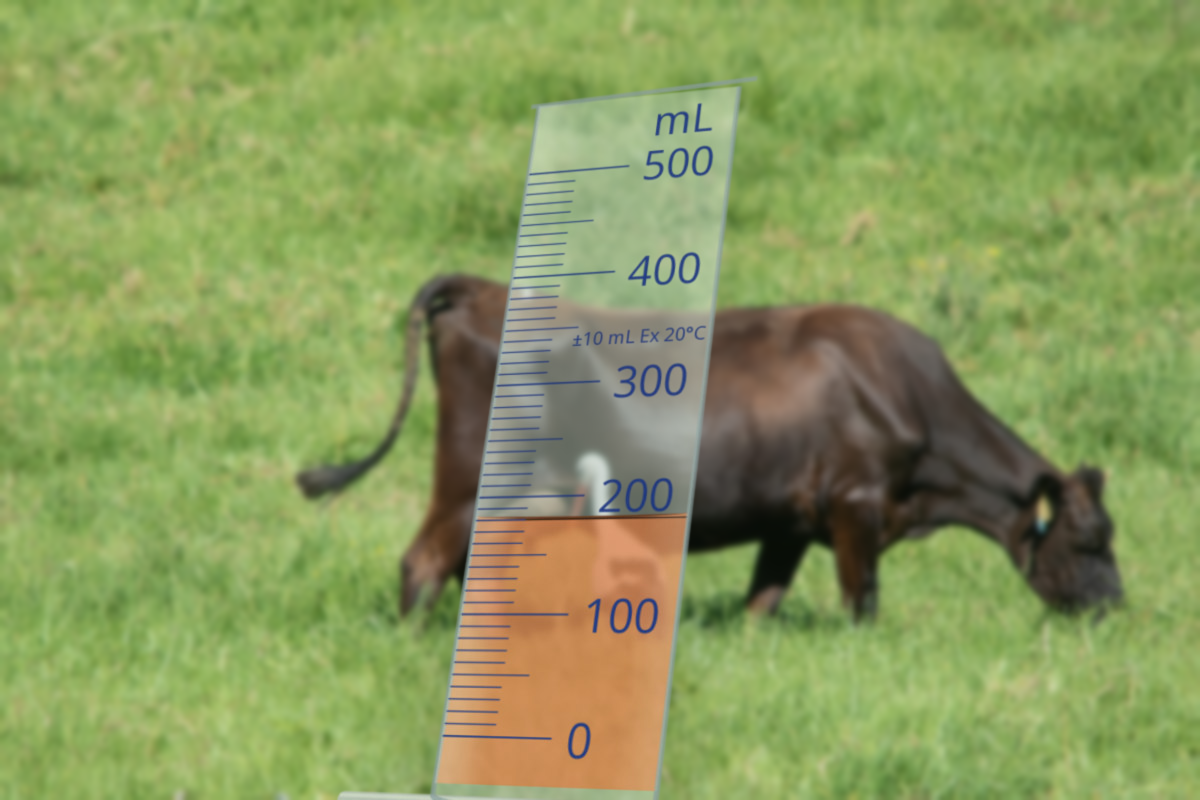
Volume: 180 mL
